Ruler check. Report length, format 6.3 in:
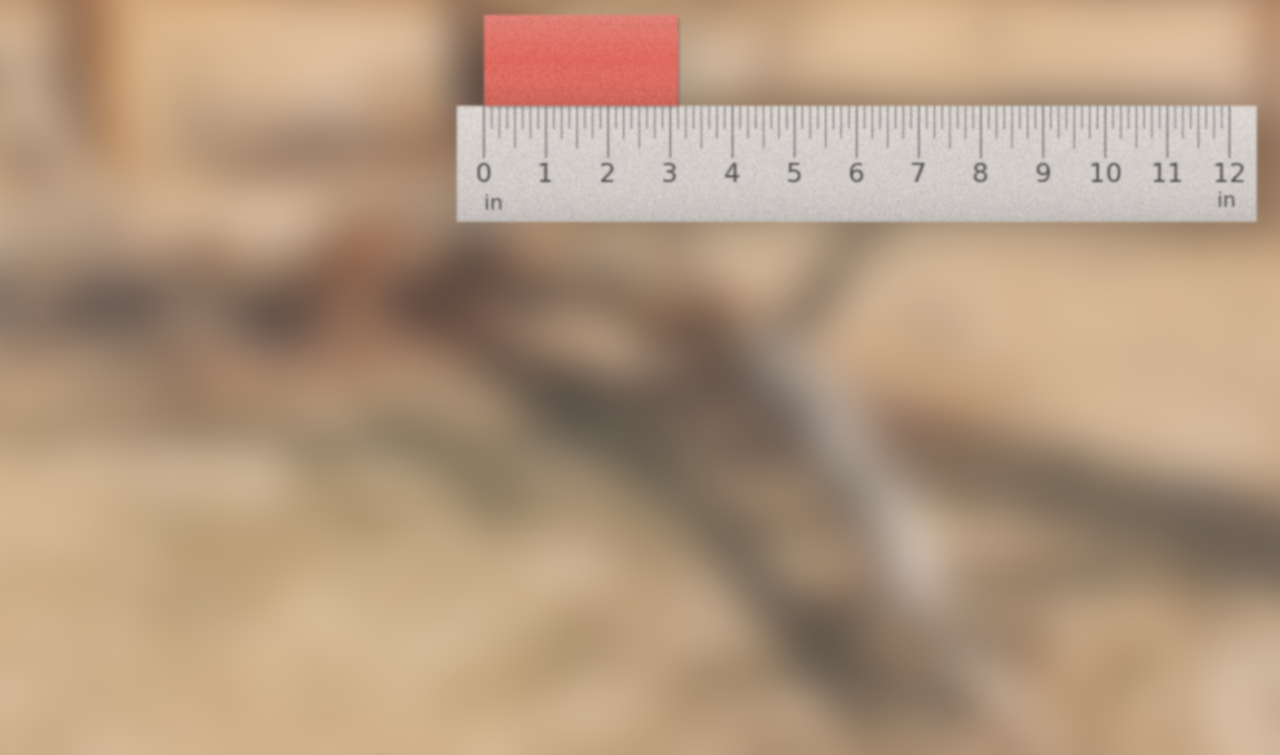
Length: 3.125 in
